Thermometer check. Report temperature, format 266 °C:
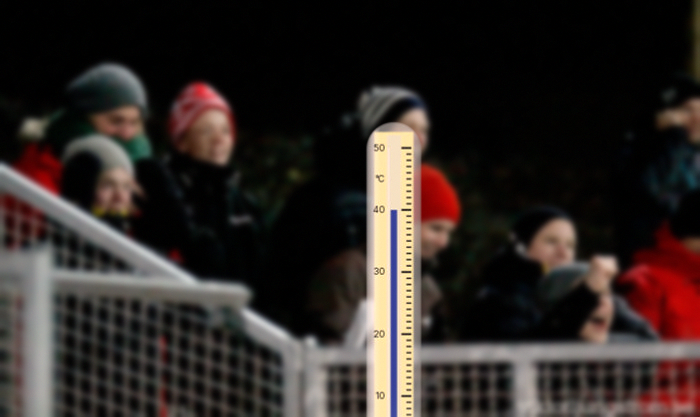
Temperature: 40 °C
